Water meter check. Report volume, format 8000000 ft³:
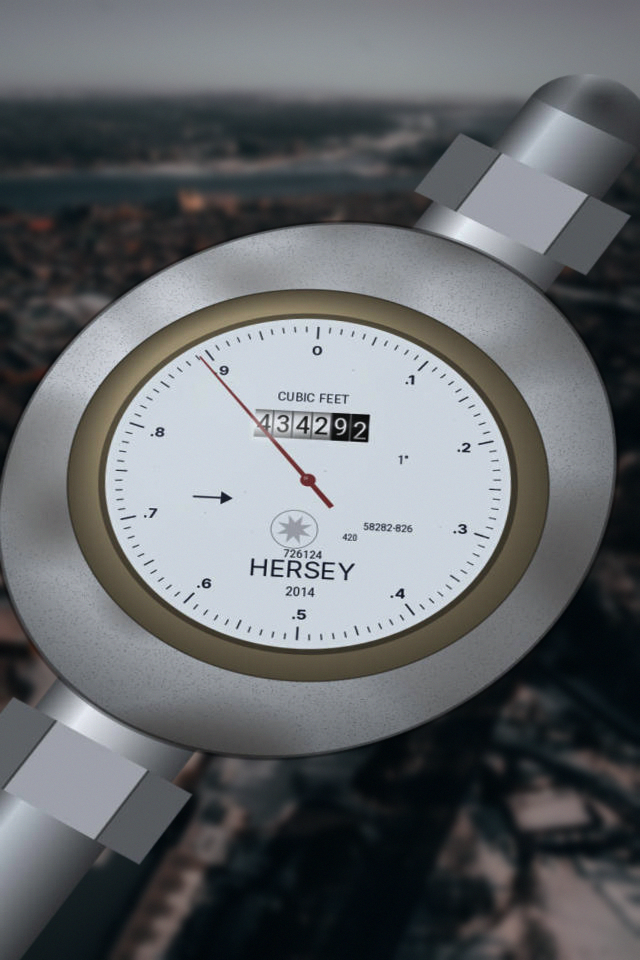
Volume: 434291.89 ft³
